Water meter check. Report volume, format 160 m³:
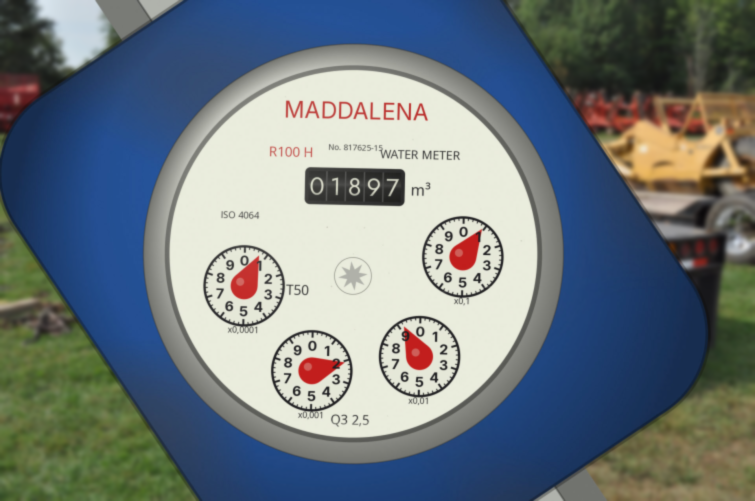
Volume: 1897.0920 m³
